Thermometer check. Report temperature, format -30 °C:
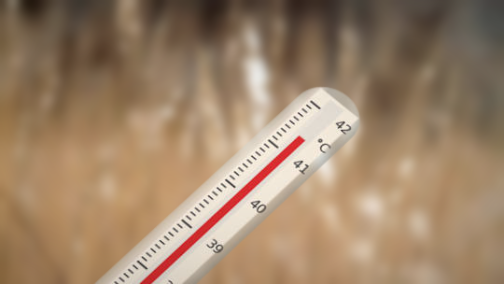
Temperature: 41.4 °C
